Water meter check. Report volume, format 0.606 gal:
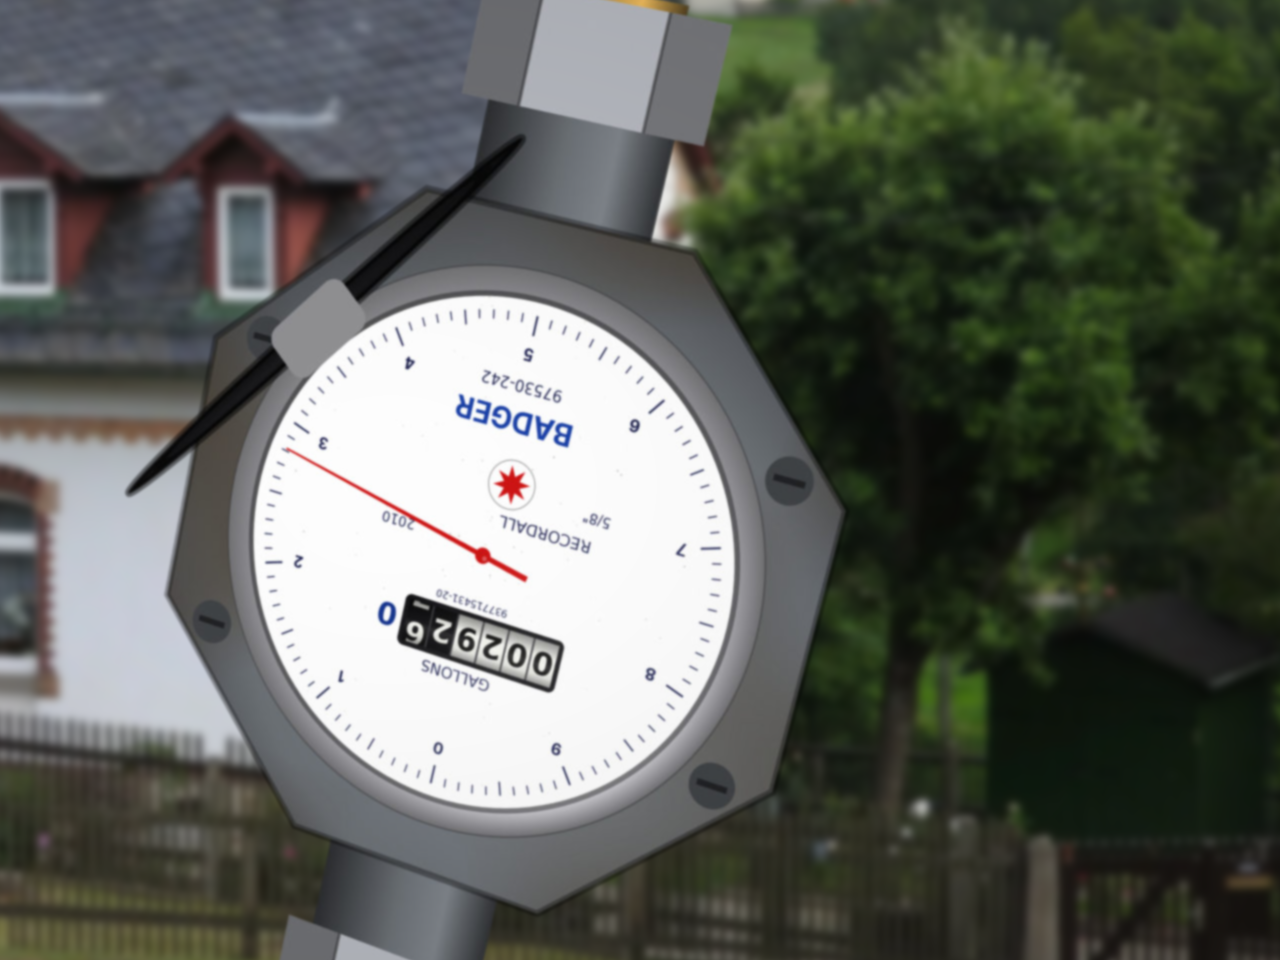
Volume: 29262.8 gal
